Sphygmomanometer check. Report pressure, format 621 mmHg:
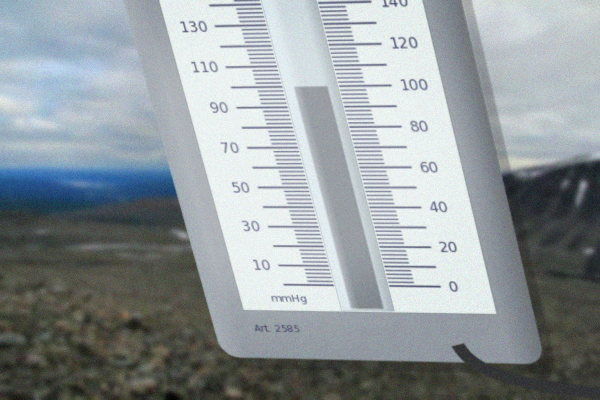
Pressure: 100 mmHg
